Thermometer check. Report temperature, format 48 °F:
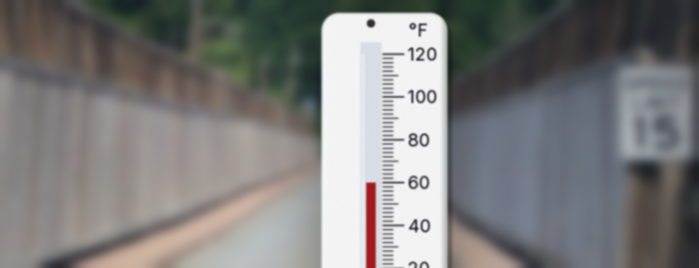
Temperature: 60 °F
